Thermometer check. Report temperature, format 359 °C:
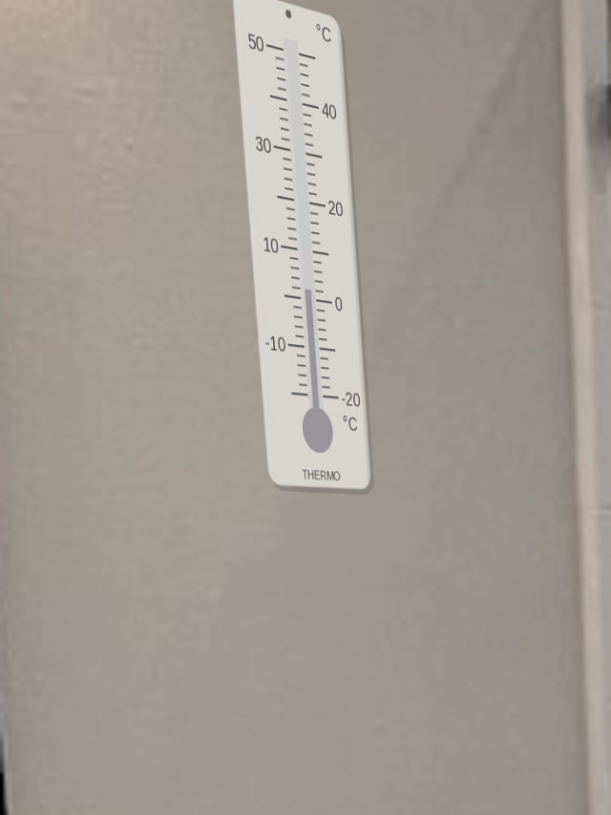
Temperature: 2 °C
